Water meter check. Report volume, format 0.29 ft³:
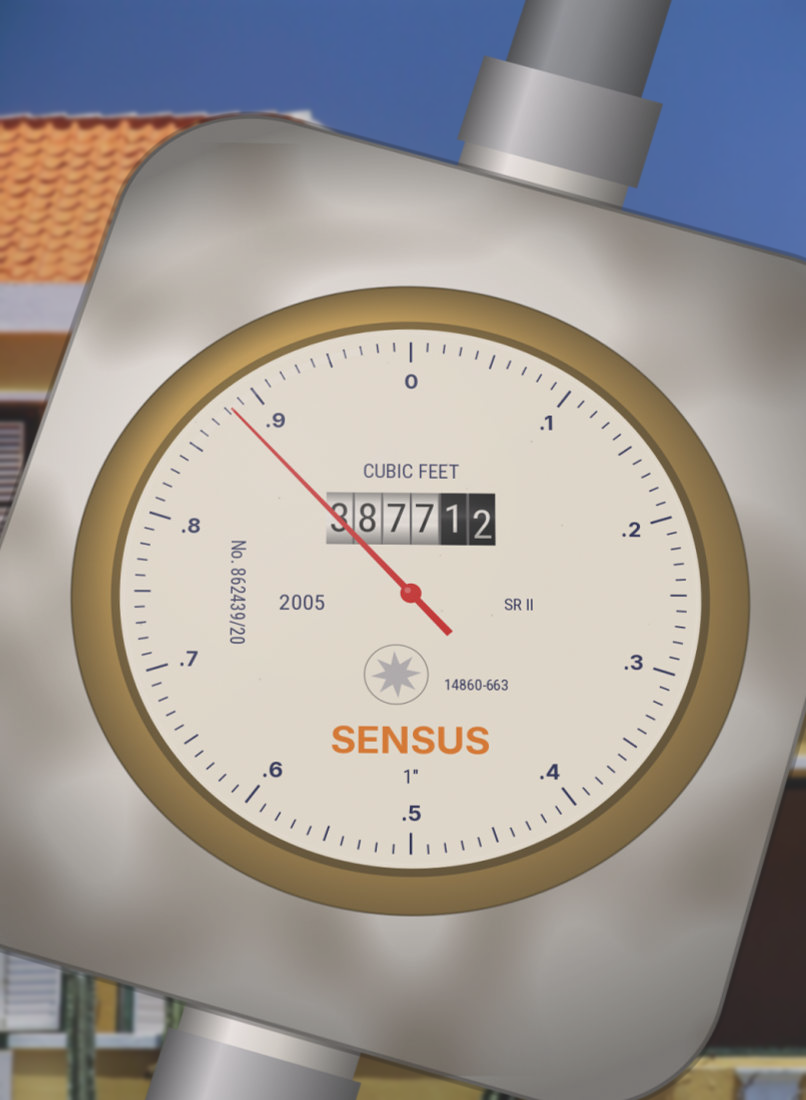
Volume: 387711.88 ft³
